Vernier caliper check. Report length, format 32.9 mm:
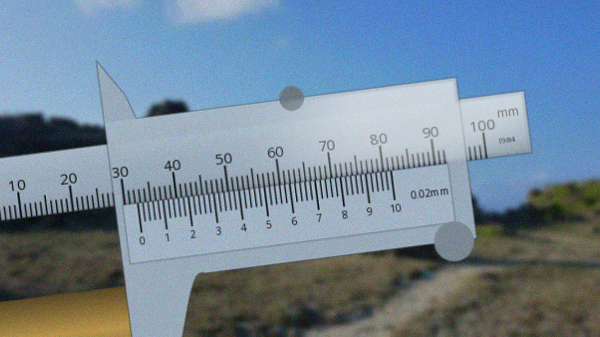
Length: 32.5 mm
